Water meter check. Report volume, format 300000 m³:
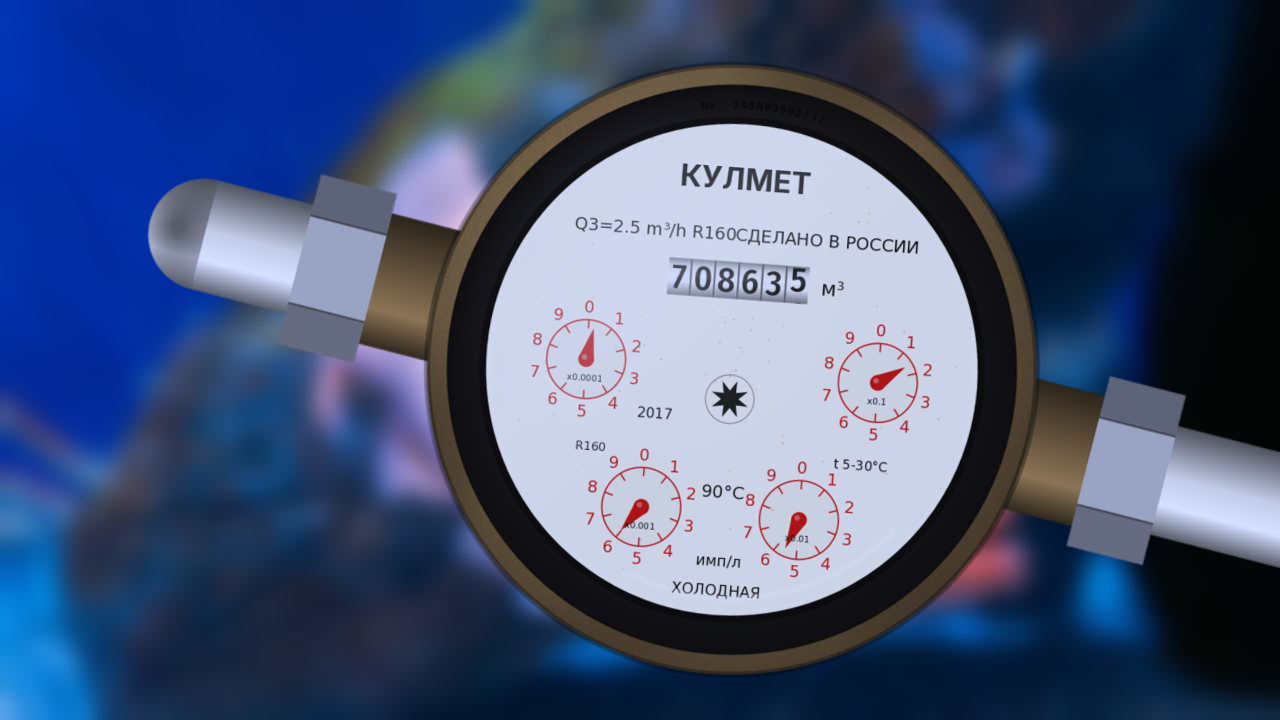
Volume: 708635.1560 m³
